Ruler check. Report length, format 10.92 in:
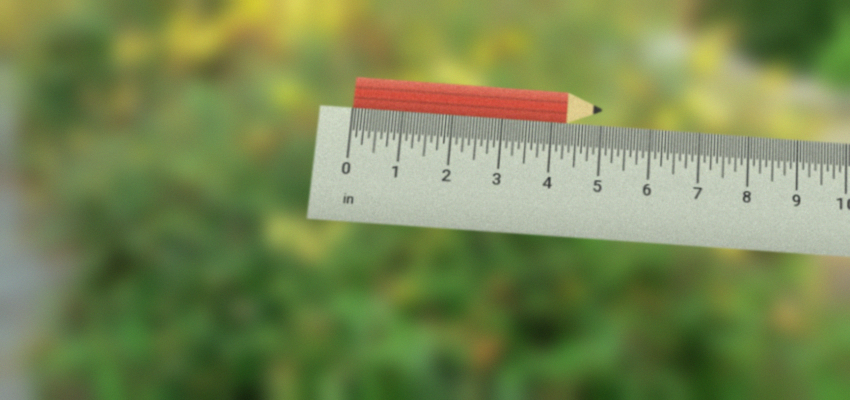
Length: 5 in
